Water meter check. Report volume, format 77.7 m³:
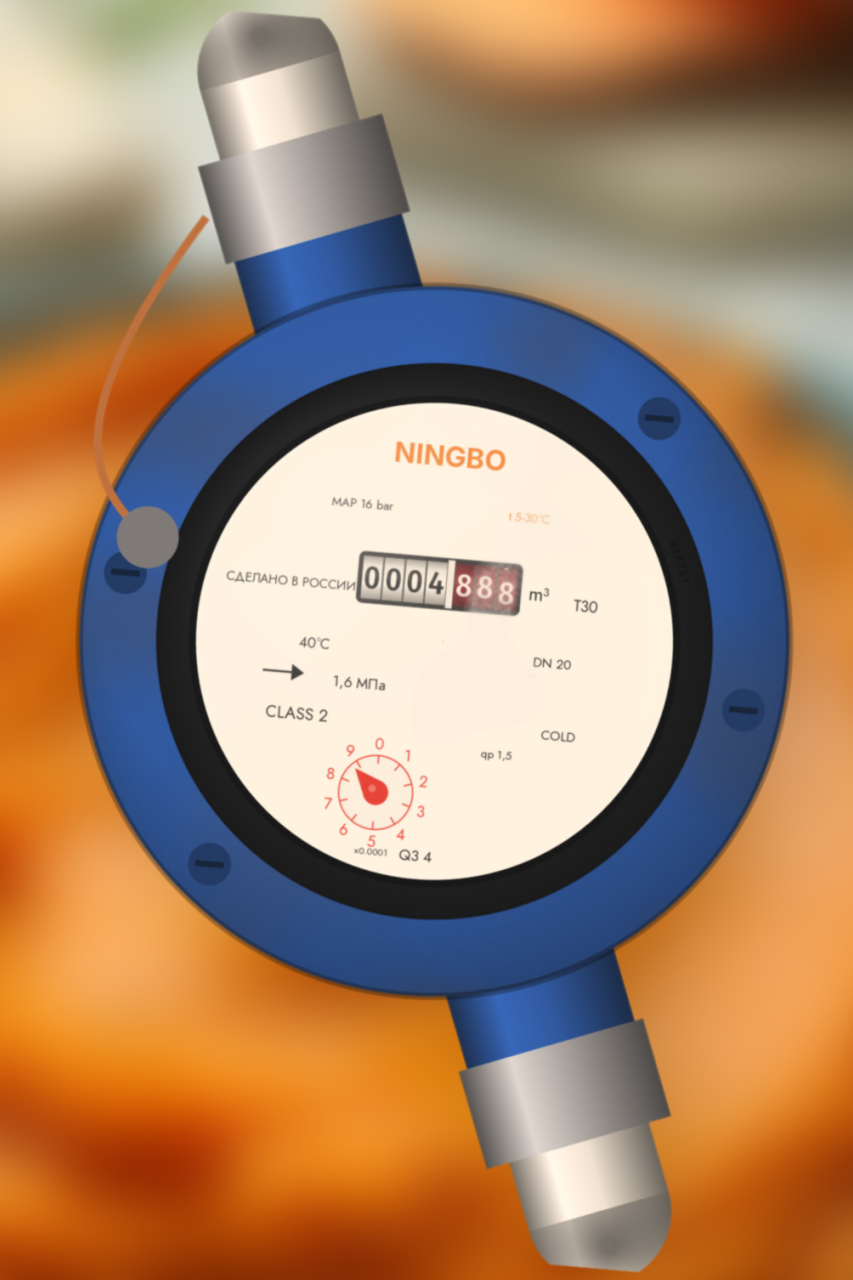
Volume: 4.8878 m³
